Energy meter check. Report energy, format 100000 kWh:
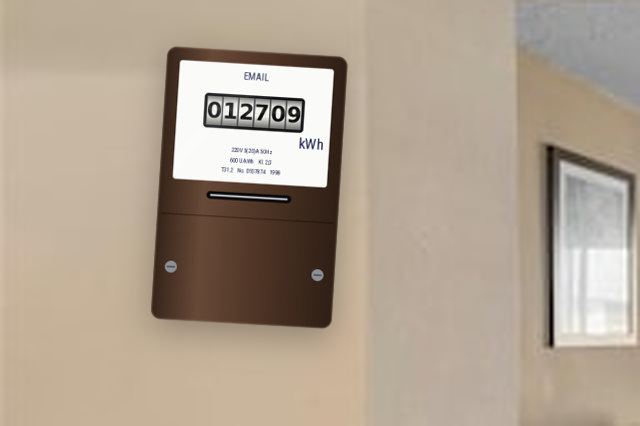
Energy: 12709 kWh
